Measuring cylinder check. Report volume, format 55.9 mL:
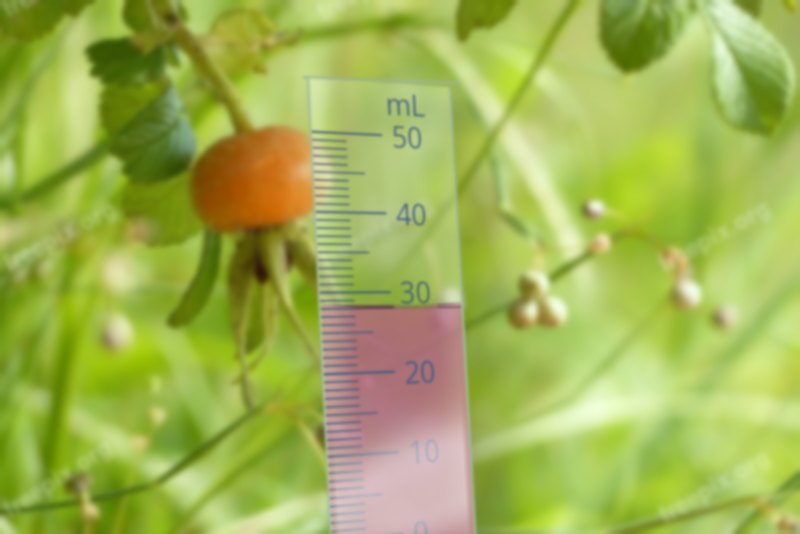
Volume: 28 mL
